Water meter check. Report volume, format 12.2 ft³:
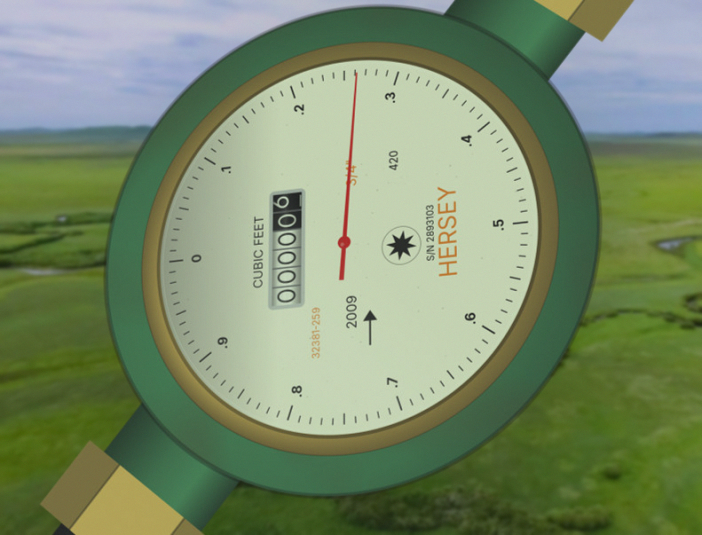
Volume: 6.26 ft³
